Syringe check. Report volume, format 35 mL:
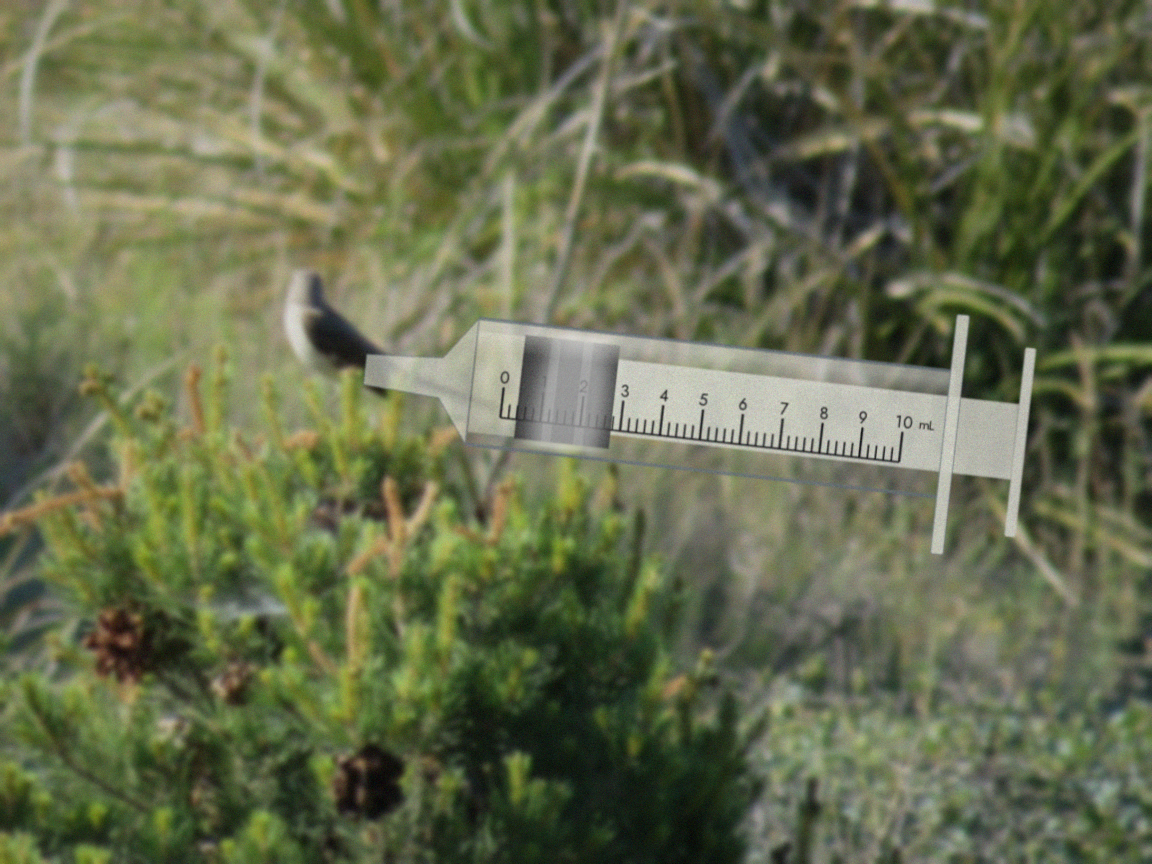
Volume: 0.4 mL
